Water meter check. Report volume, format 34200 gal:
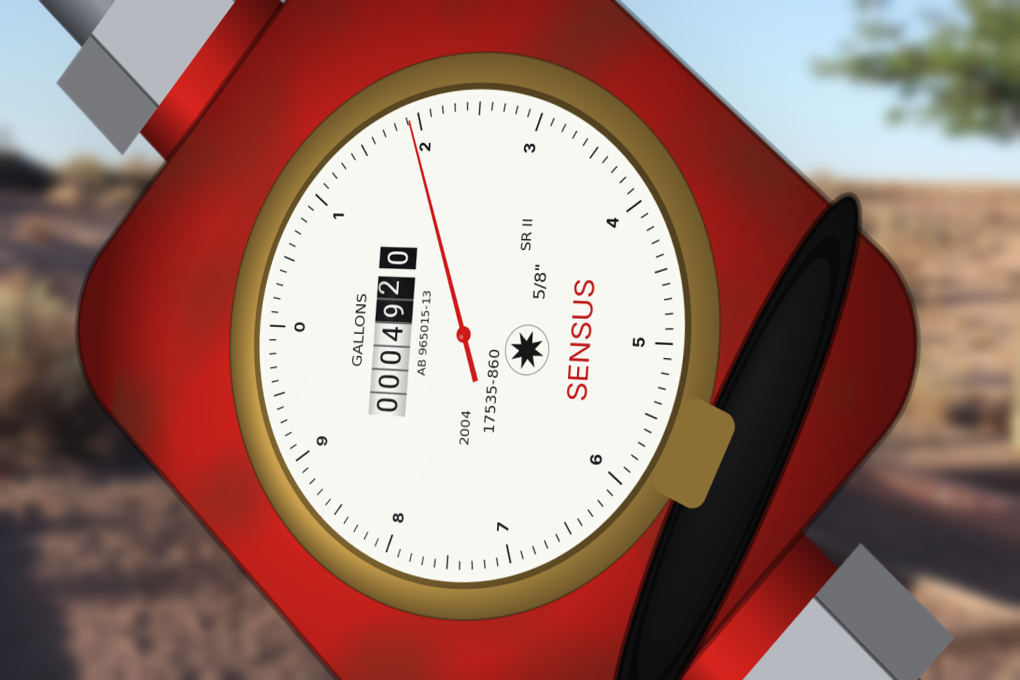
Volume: 4921.9 gal
